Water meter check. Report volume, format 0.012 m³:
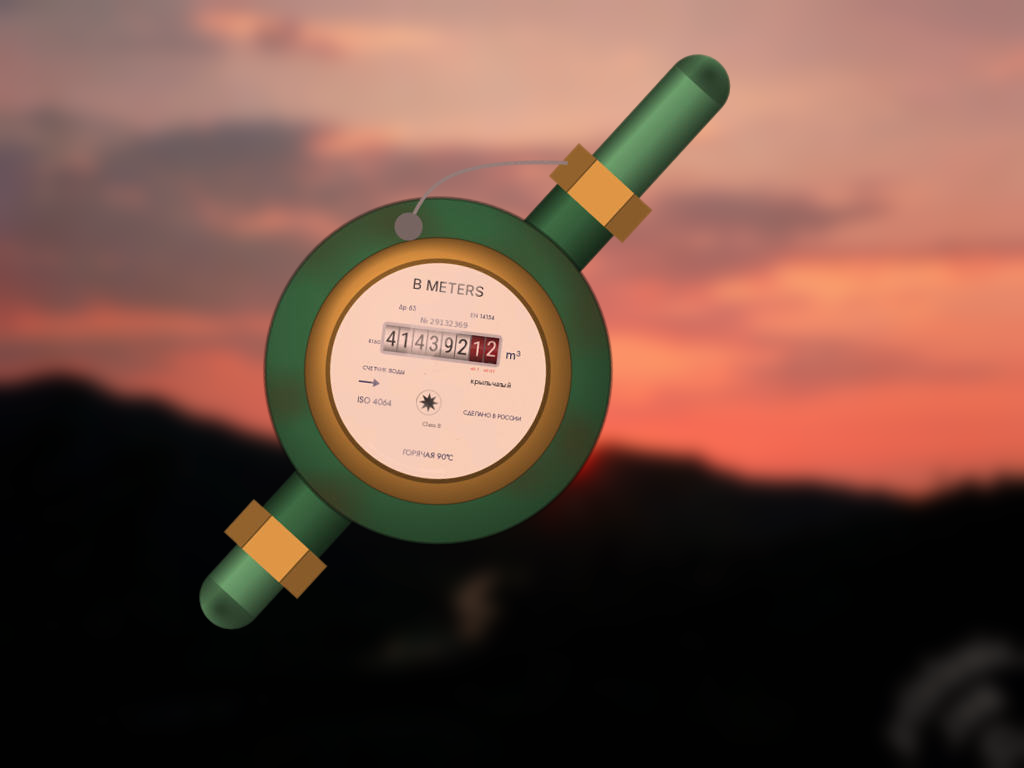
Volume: 414392.12 m³
